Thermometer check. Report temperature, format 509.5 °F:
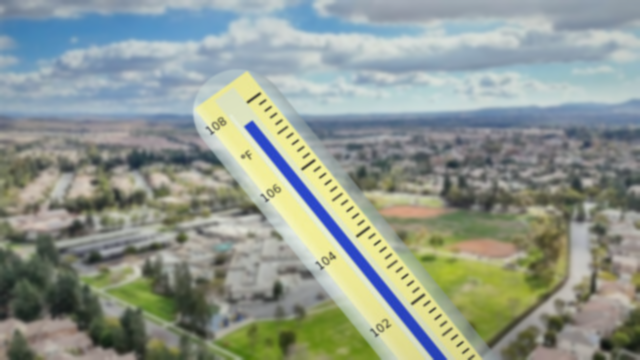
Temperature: 107.6 °F
